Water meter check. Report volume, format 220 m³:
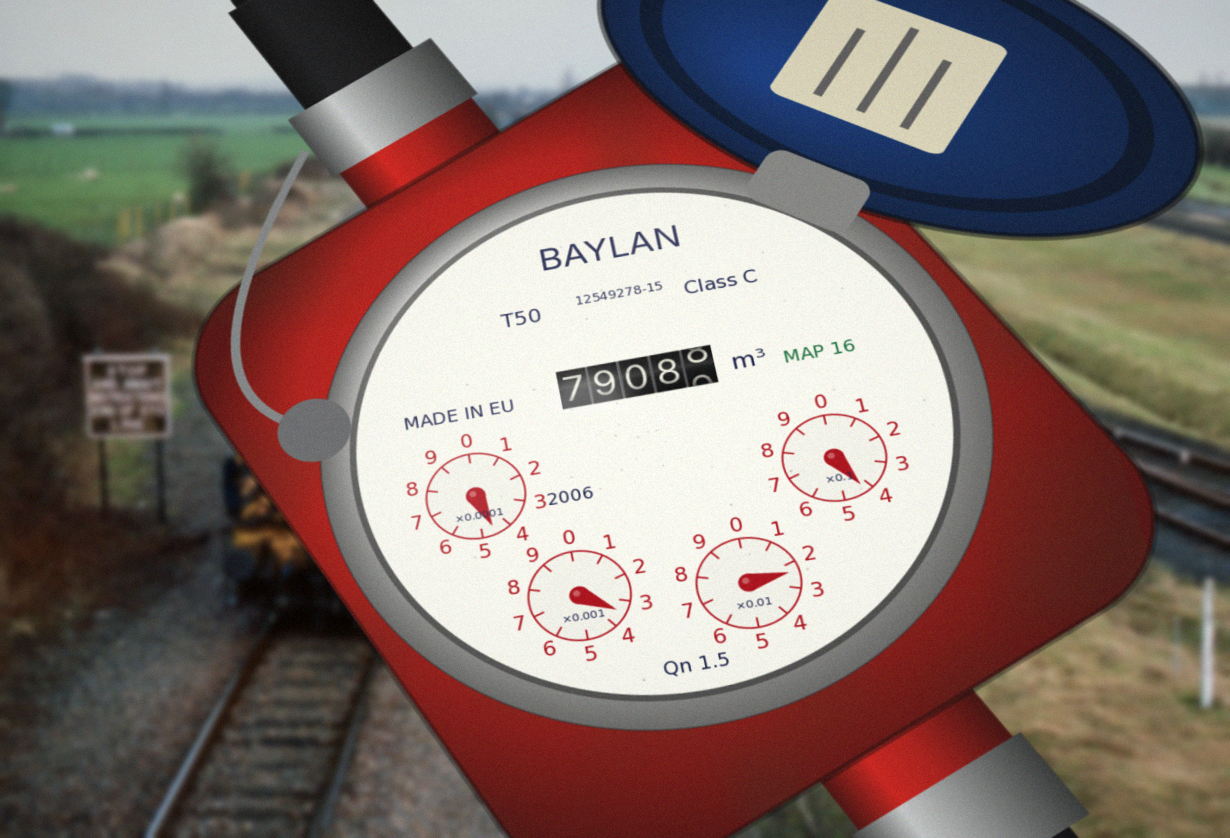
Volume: 79088.4234 m³
